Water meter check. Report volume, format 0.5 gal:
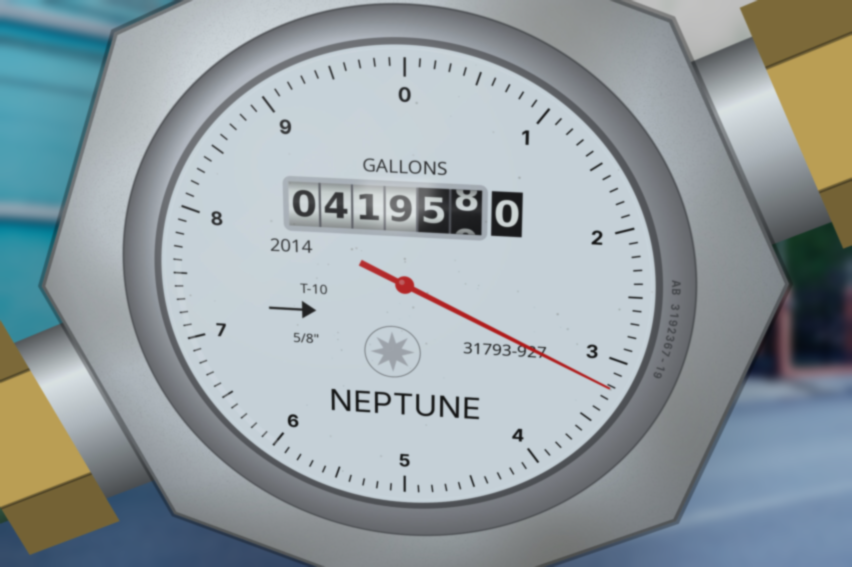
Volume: 419583.2 gal
